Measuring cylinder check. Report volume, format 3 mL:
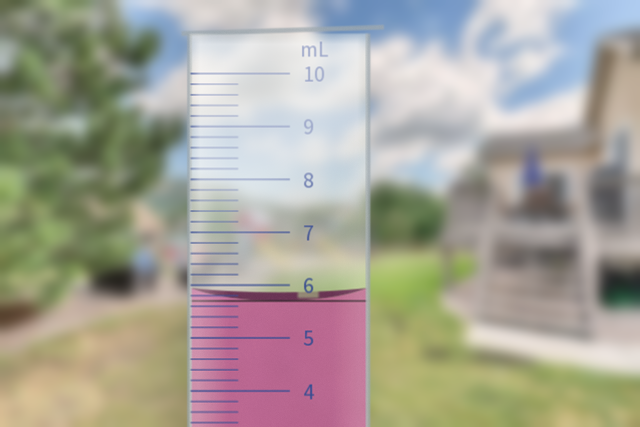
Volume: 5.7 mL
